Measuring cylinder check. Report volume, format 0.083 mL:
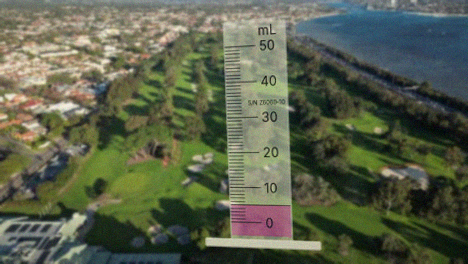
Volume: 5 mL
